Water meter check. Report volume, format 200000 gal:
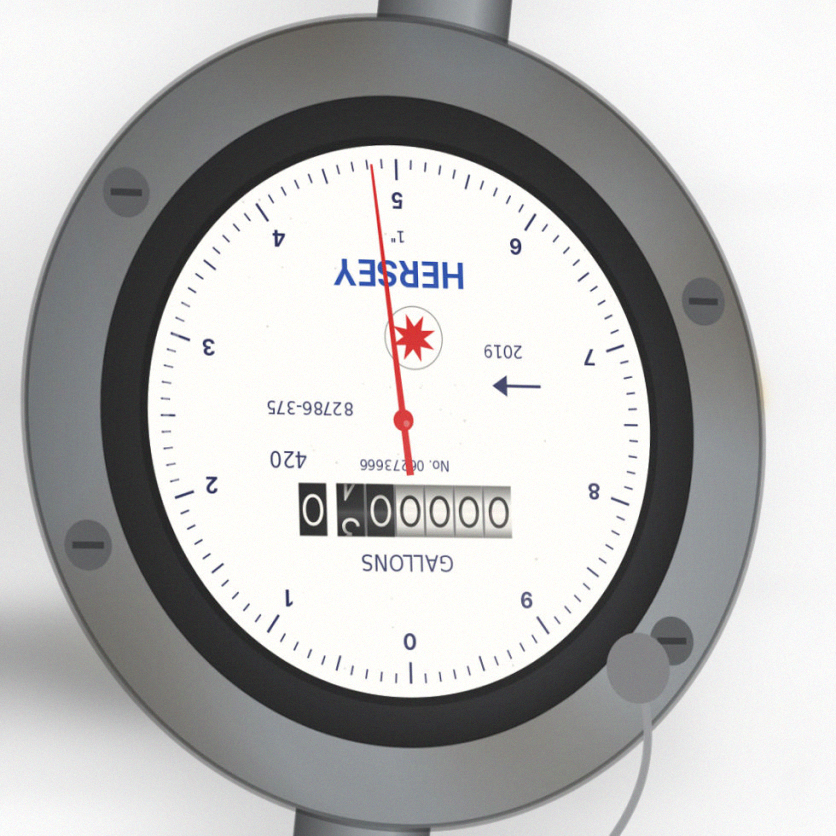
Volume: 34.8 gal
